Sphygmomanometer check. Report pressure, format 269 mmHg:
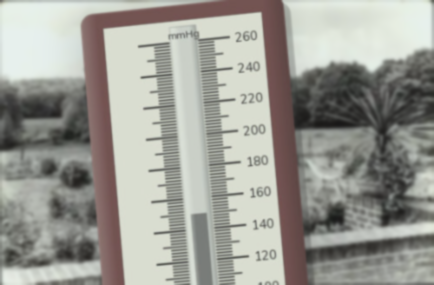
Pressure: 150 mmHg
